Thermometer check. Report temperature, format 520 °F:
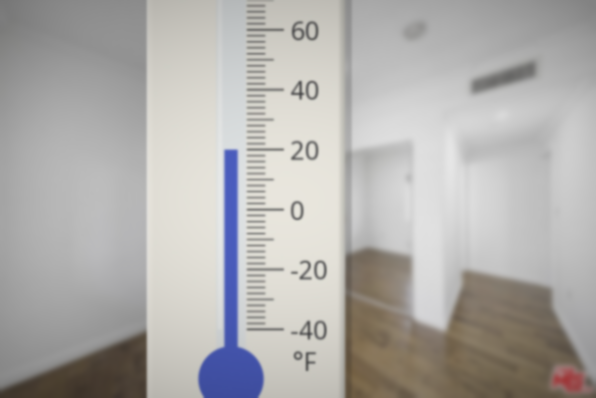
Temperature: 20 °F
